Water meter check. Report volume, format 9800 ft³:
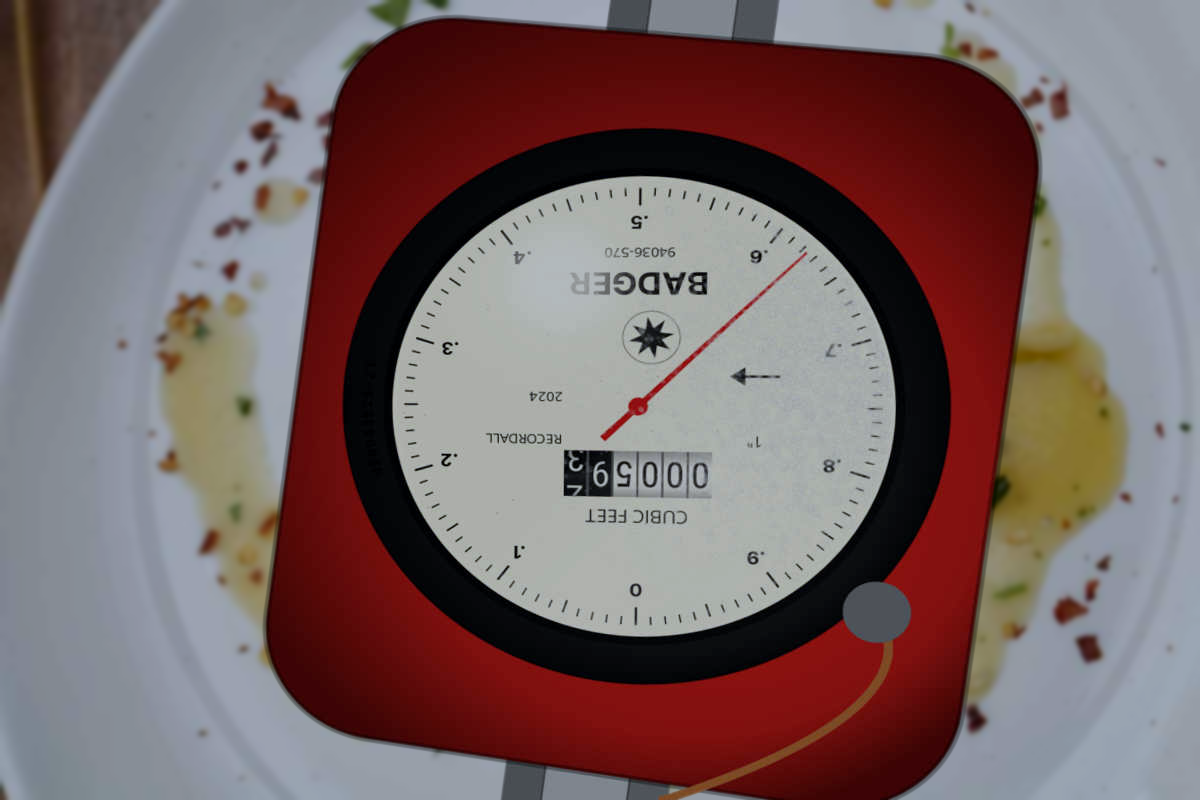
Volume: 592.62 ft³
